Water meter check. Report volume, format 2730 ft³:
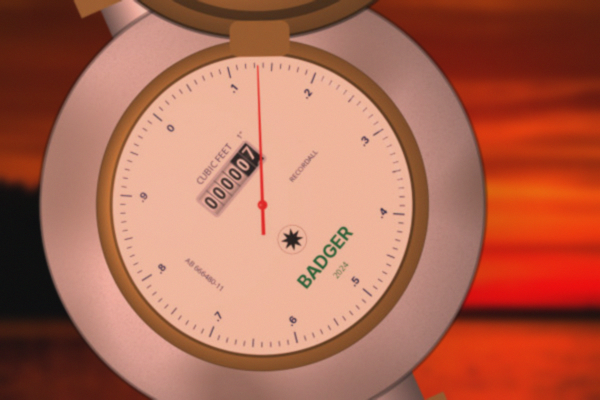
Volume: 7.13 ft³
